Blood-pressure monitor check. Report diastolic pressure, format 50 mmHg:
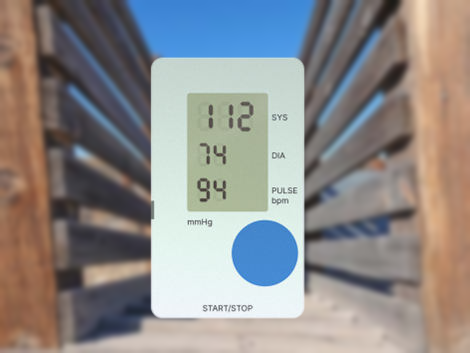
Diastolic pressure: 74 mmHg
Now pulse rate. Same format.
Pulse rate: 94 bpm
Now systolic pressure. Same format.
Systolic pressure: 112 mmHg
